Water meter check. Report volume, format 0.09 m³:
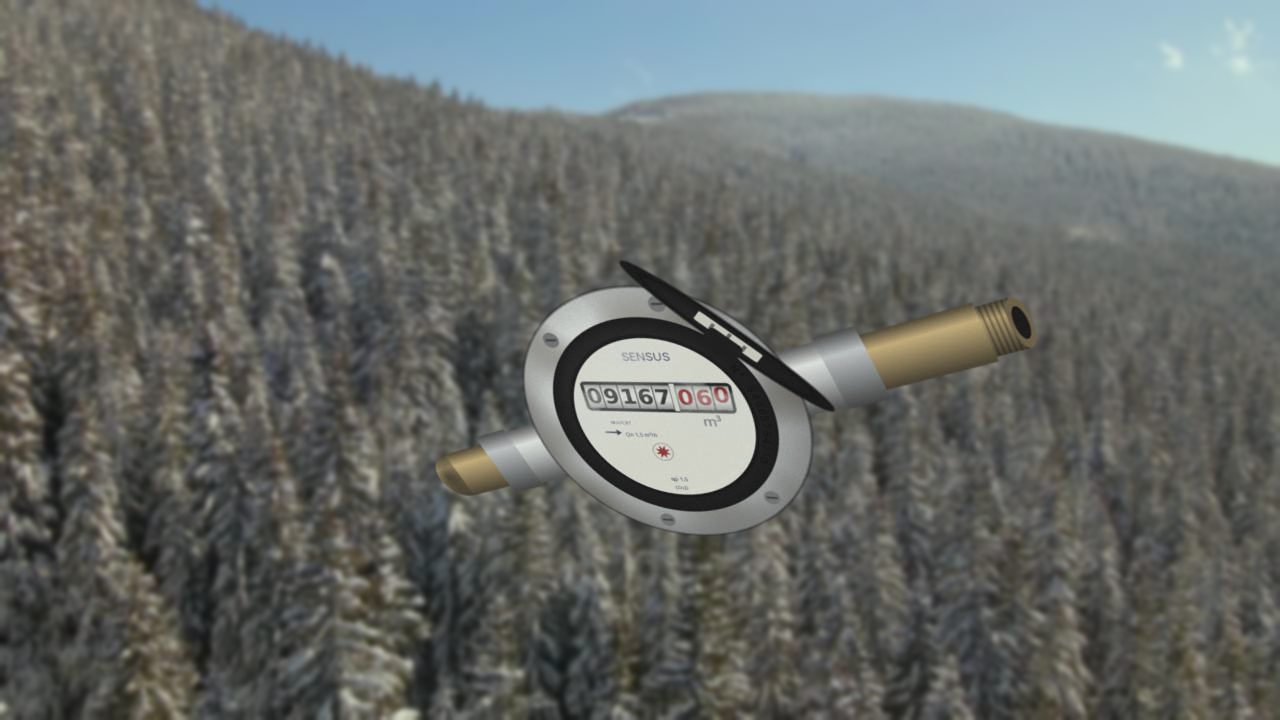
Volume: 9167.060 m³
